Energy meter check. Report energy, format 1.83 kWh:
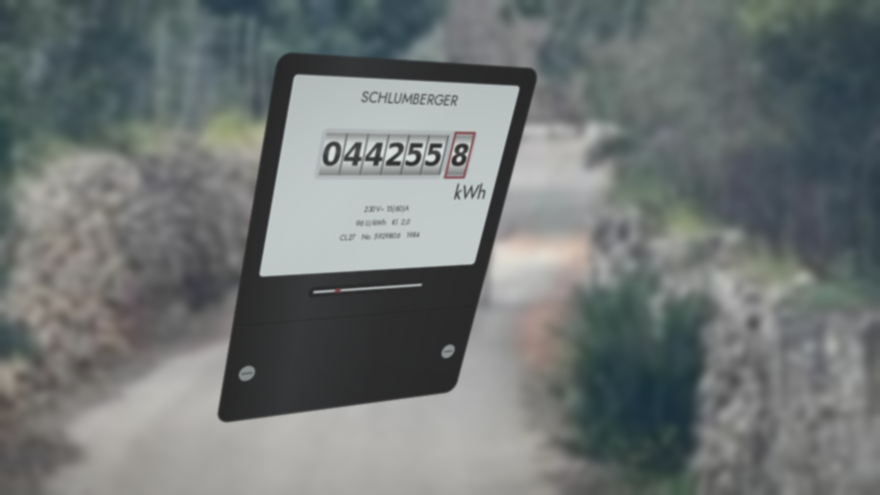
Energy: 44255.8 kWh
